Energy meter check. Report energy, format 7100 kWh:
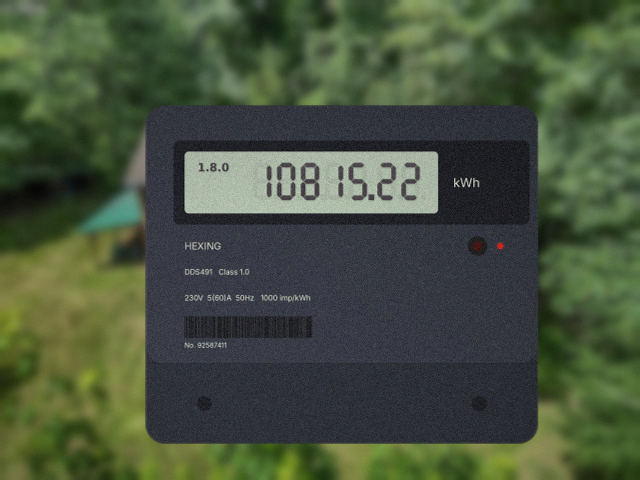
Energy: 10815.22 kWh
